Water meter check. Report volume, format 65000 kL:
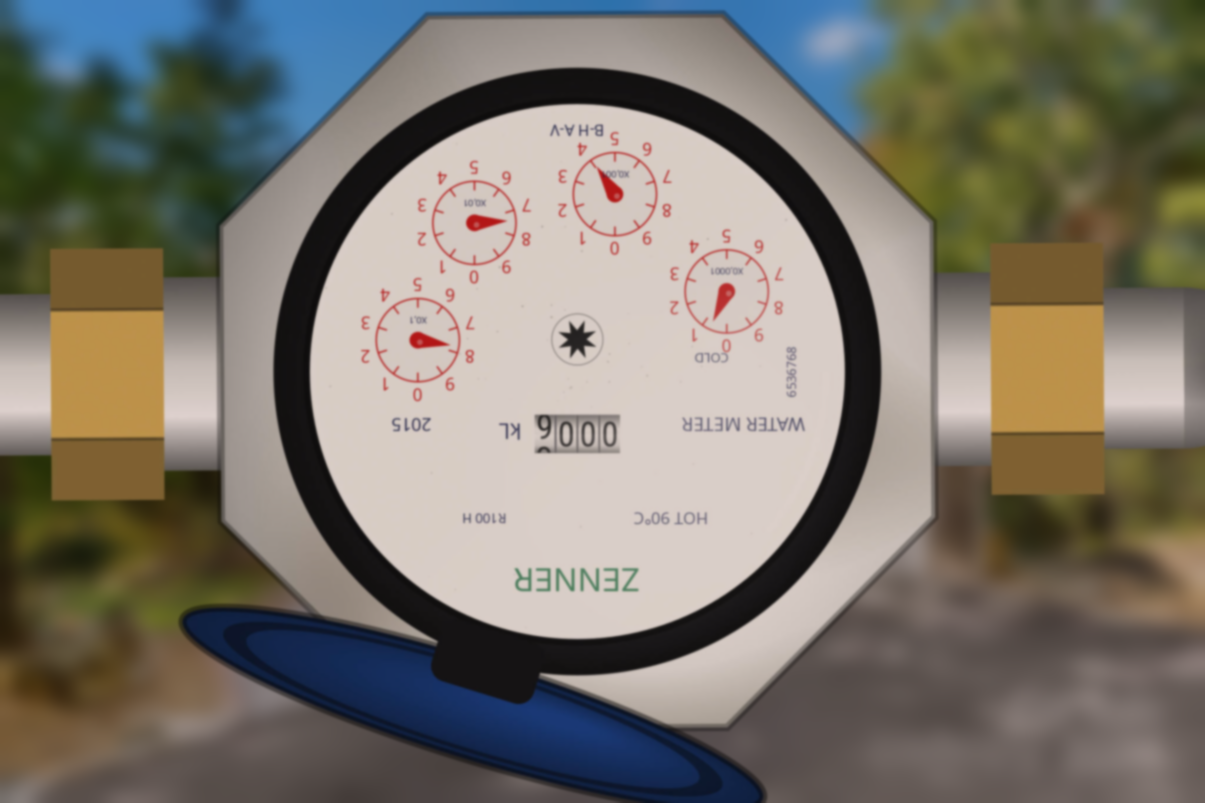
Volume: 5.7740 kL
